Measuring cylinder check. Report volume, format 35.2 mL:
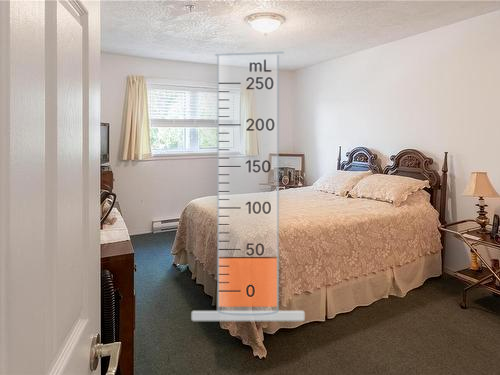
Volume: 40 mL
